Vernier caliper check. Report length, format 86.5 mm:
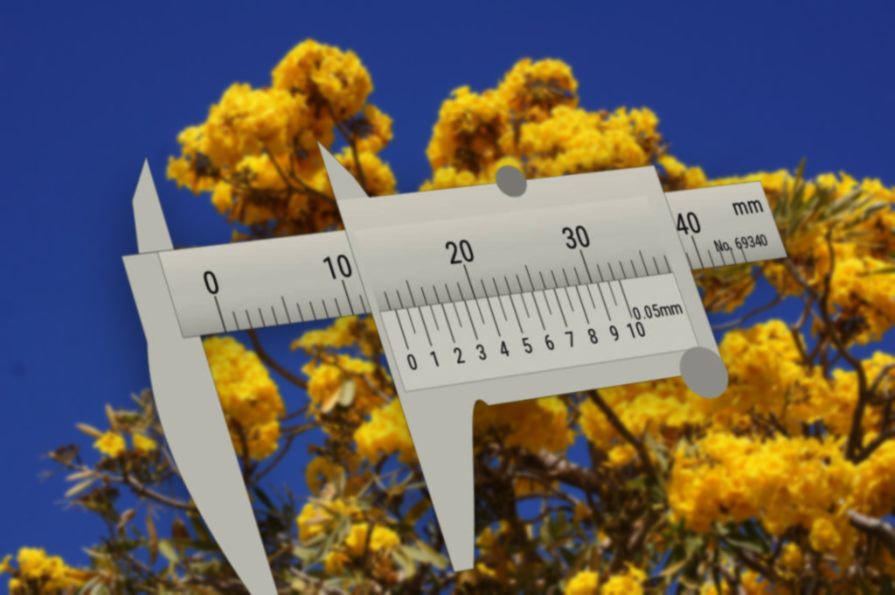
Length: 13.4 mm
